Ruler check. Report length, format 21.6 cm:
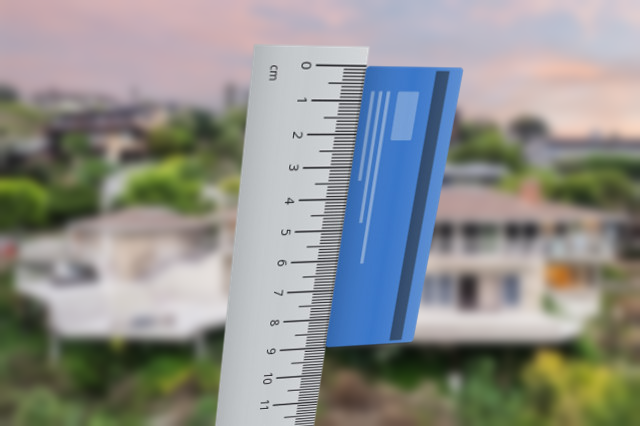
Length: 9 cm
